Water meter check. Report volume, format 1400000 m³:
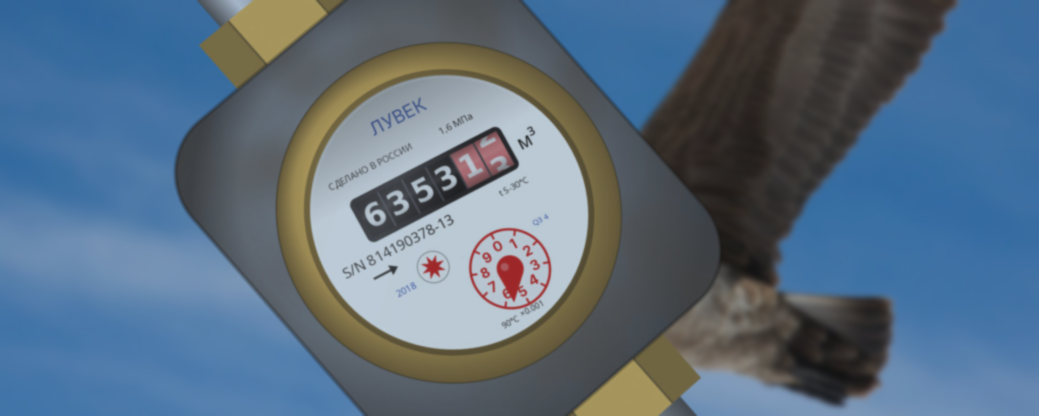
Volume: 6353.125 m³
